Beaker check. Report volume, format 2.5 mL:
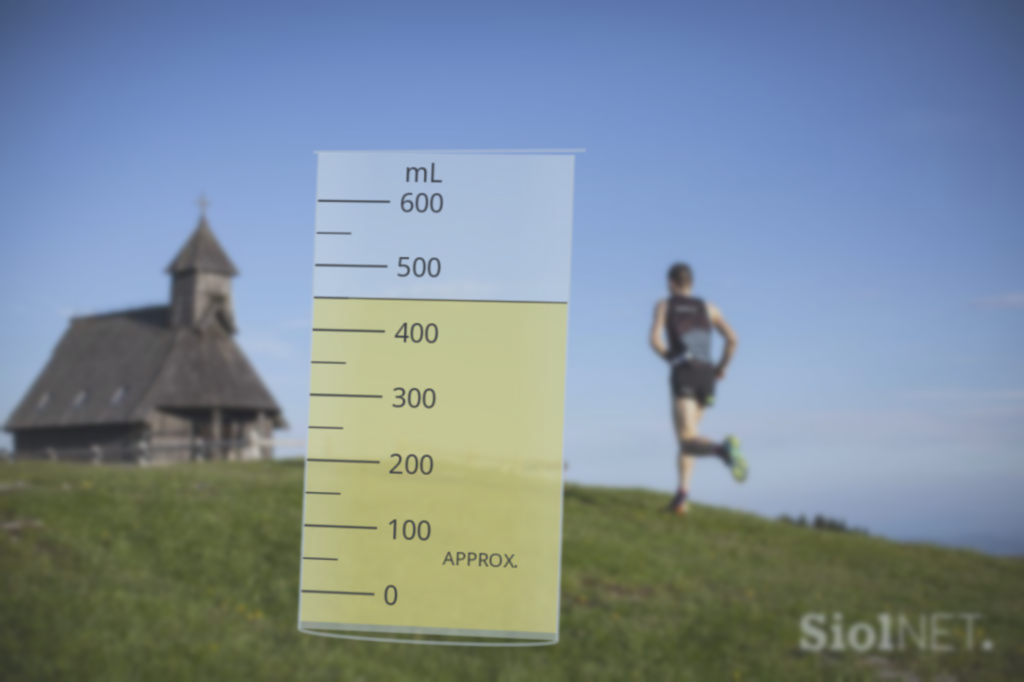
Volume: 450 mL
